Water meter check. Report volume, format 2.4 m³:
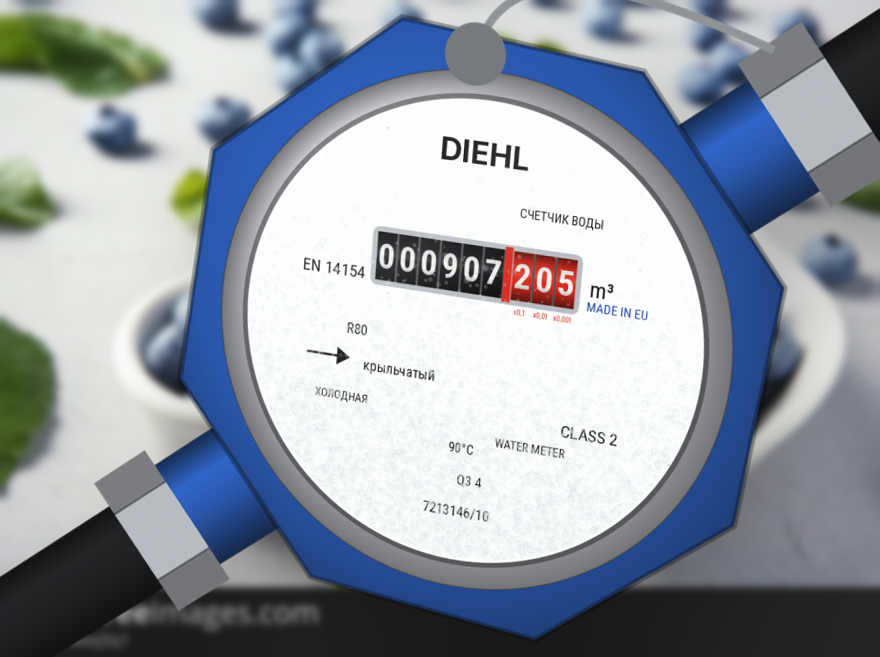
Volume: 907.205 m³
